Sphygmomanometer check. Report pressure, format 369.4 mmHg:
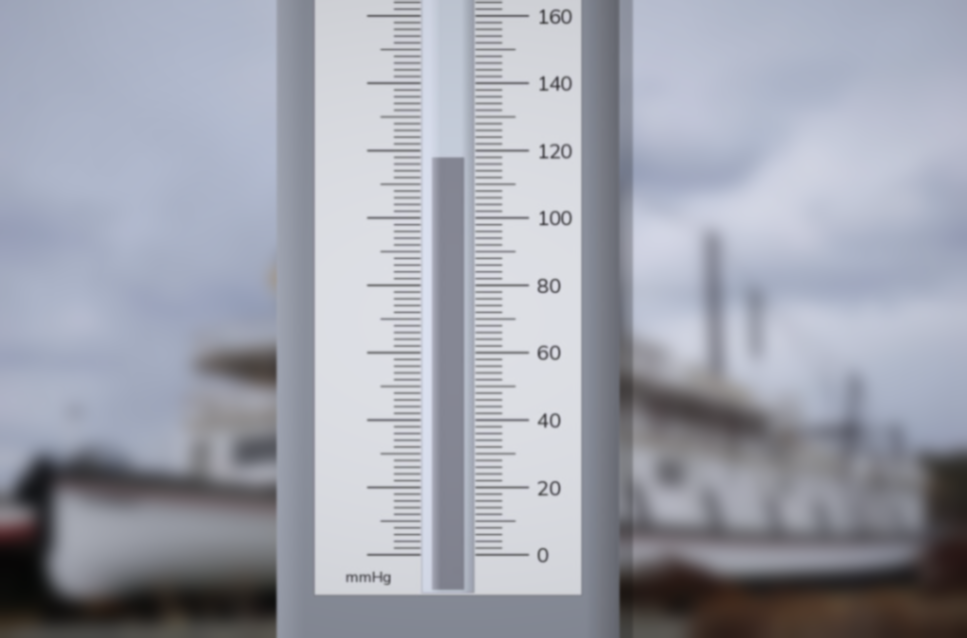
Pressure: 118 mmHg
